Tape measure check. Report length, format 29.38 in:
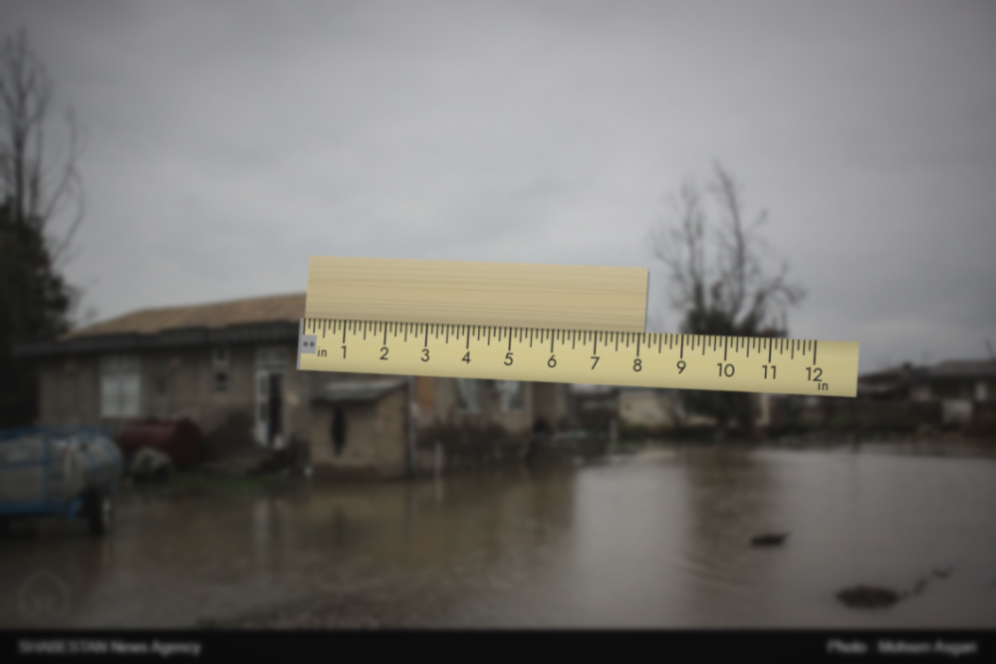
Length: 8.125 in
